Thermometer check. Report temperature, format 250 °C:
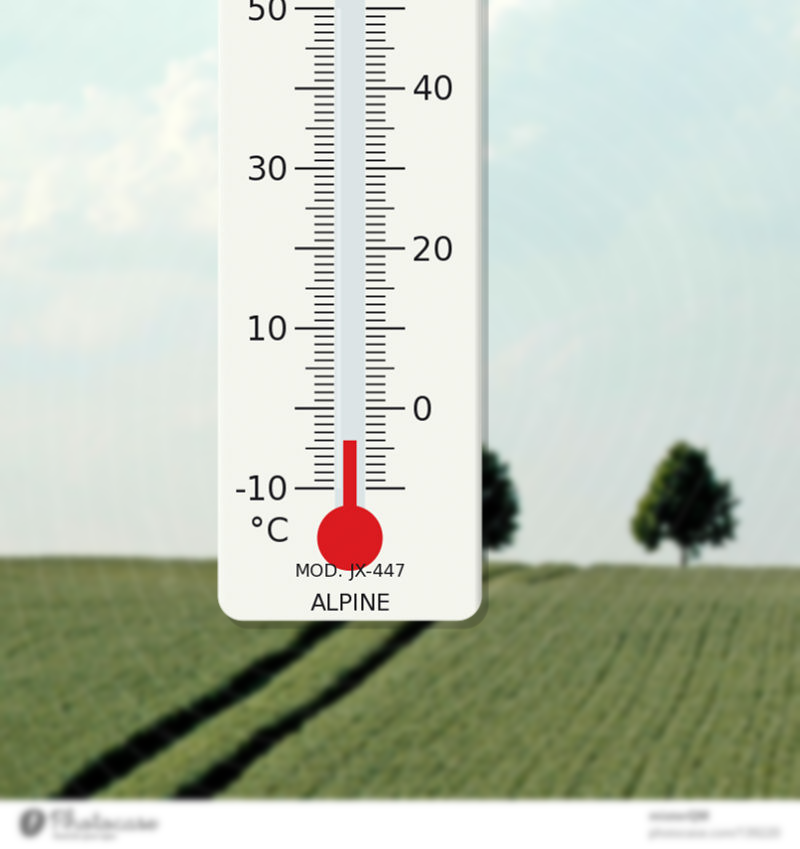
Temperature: -4 °C
